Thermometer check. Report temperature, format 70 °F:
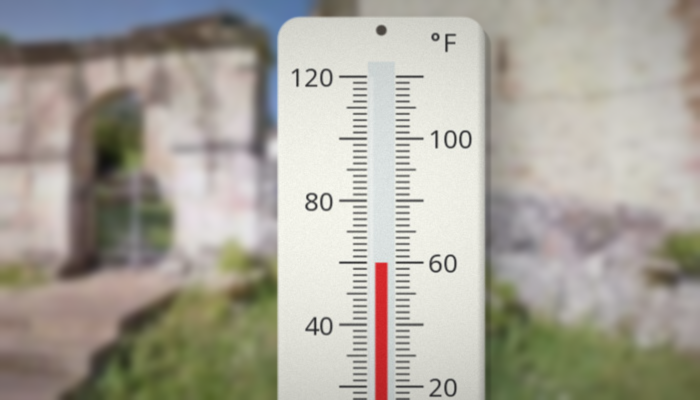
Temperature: 60 °F
